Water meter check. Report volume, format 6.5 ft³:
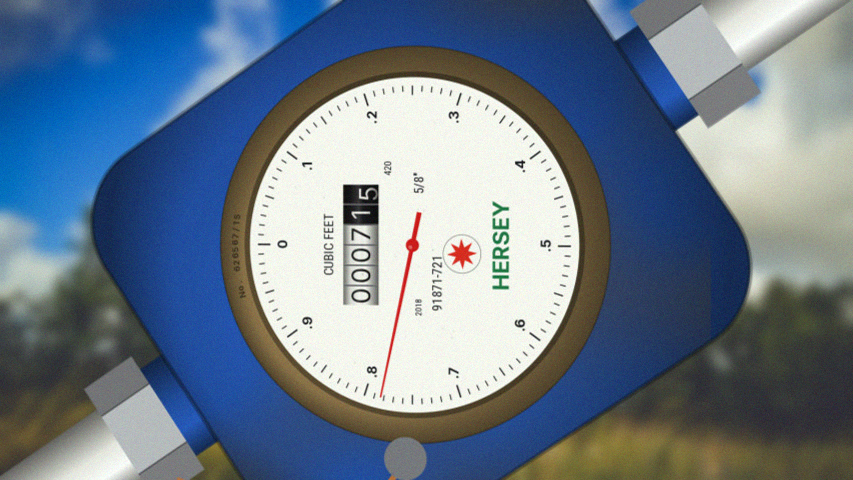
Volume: 714.78 ft³
